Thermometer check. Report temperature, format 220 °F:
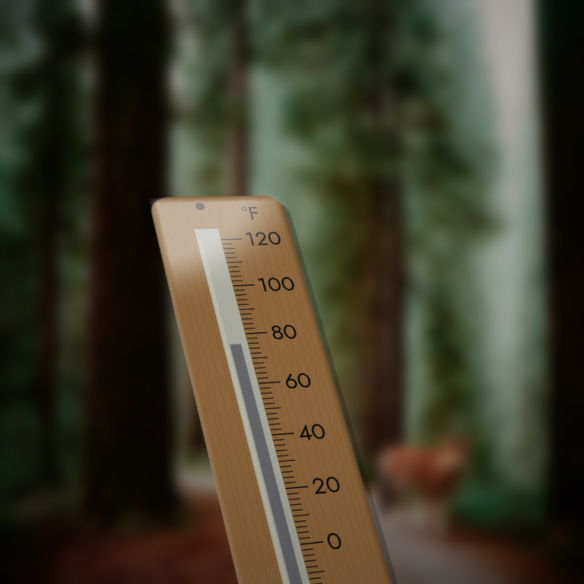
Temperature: 76 °F
